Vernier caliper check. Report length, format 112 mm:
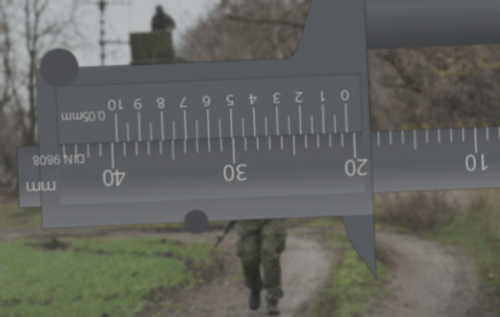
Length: 20.6 mm
